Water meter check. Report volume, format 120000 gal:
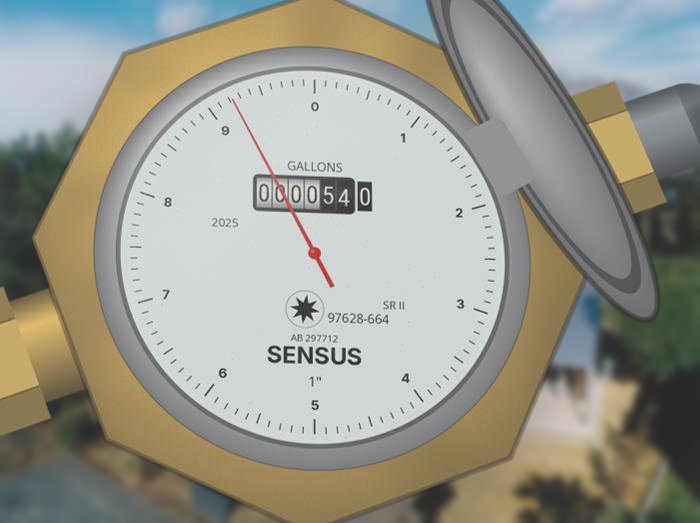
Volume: 539.2 gal
